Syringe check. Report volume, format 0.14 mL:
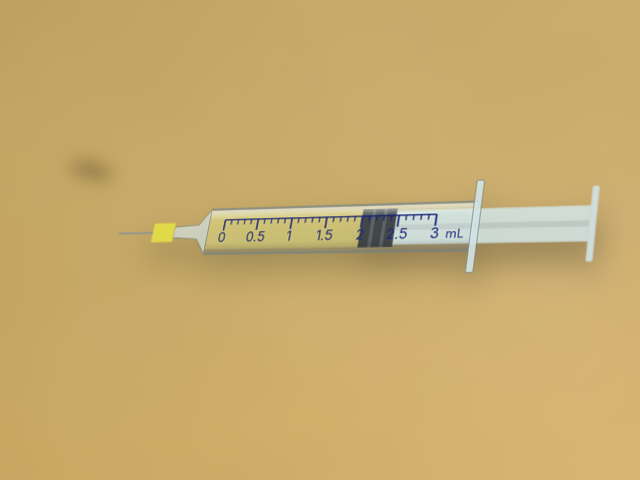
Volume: 2 mL
